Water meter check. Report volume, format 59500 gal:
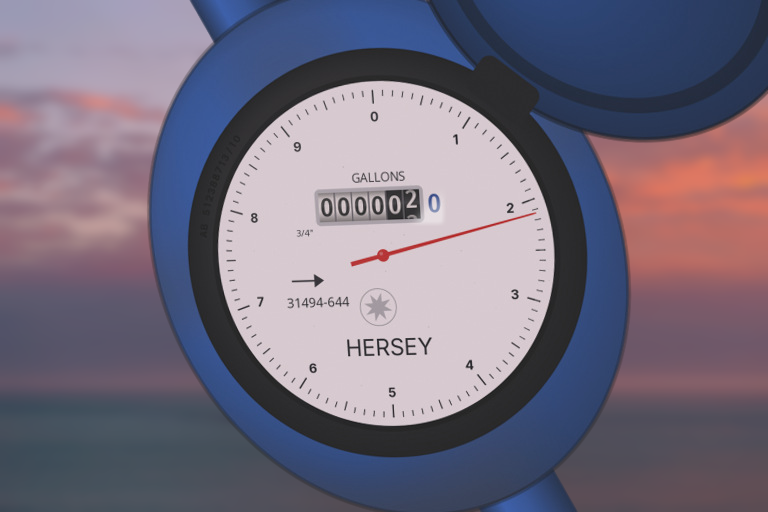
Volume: 22.1 gal
